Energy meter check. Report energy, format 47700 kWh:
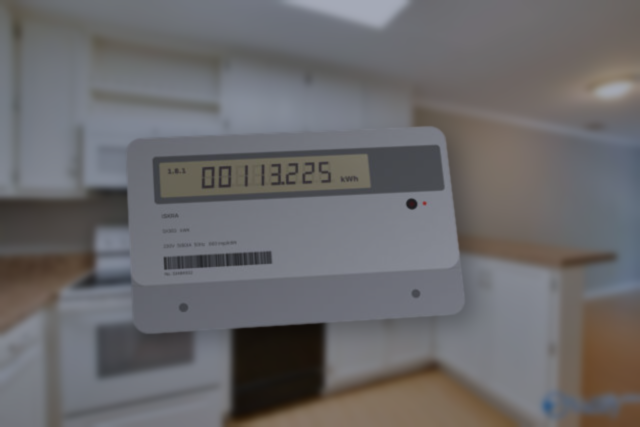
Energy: 113.225 kWh
